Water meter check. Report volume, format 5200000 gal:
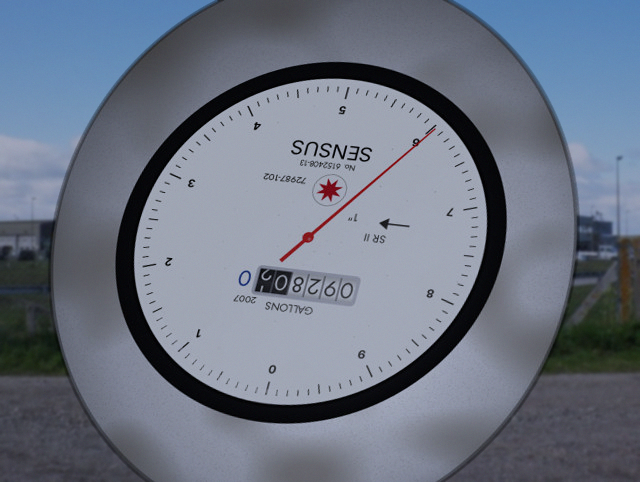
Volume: 928016.0 gal
